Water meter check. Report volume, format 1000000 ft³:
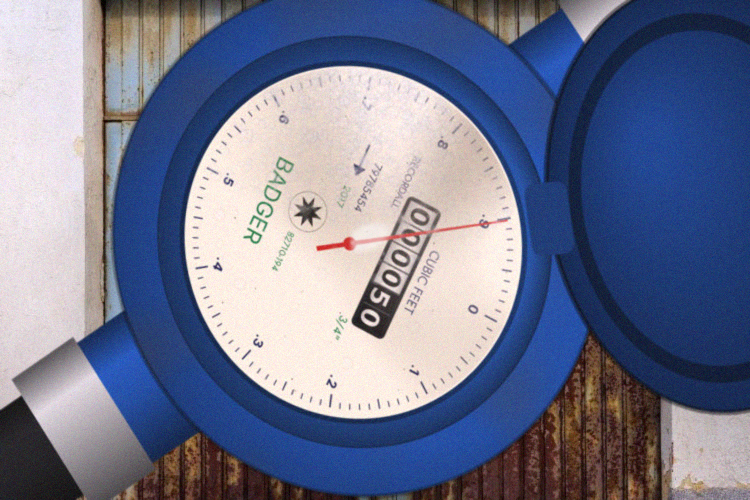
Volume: 49.90 ft³
